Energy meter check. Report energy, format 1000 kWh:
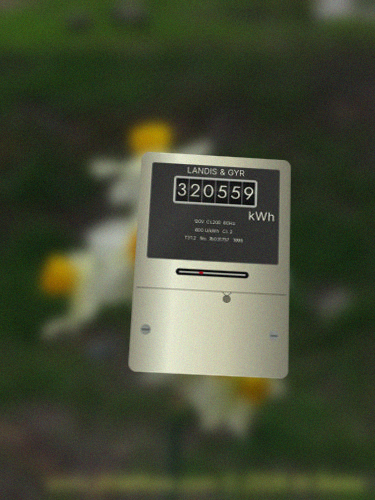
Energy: 320559 kWh
